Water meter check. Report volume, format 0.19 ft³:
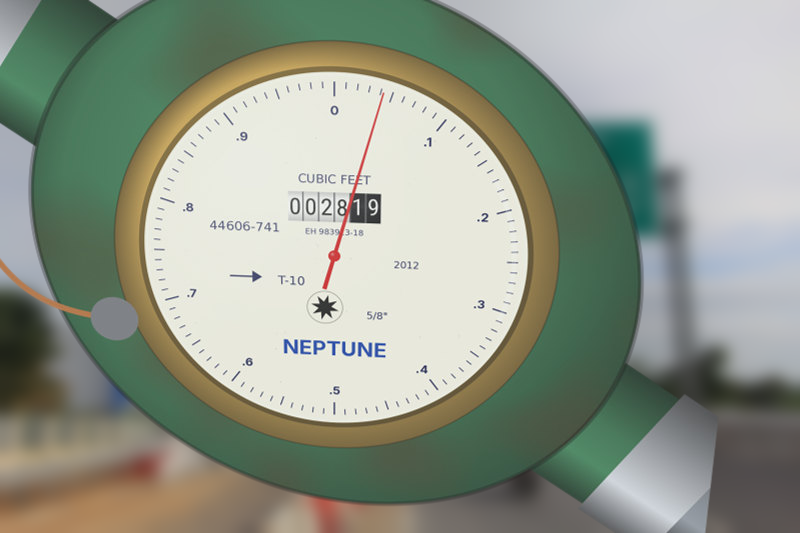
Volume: 2819.04 ft³
